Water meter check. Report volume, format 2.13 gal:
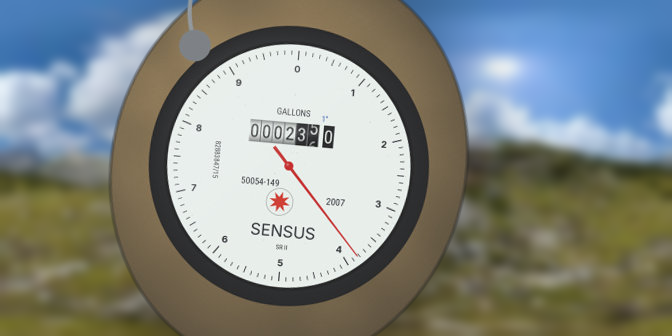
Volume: 2353.8 gal
